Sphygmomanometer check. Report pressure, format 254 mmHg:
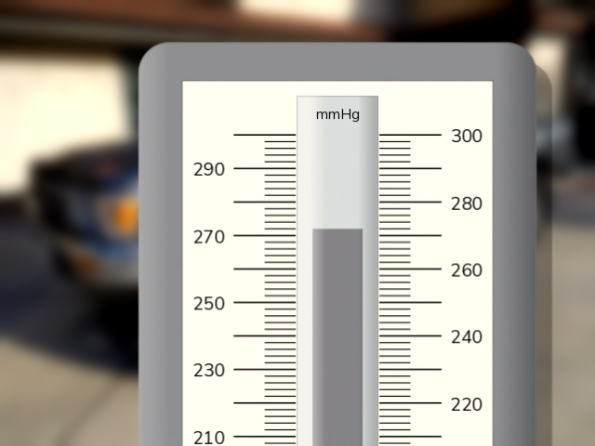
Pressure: 272 mmHg
